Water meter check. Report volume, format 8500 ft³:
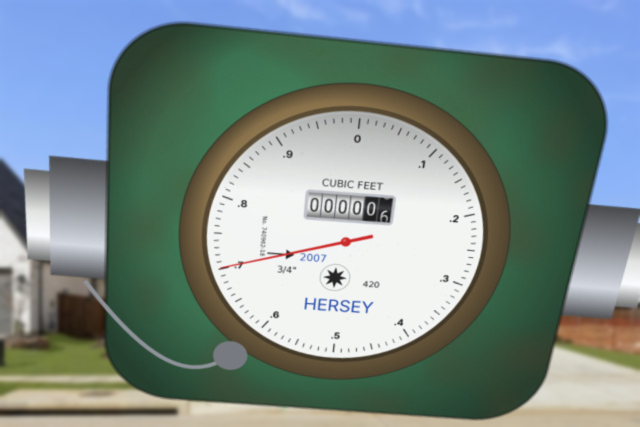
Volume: 5.70 ft³
